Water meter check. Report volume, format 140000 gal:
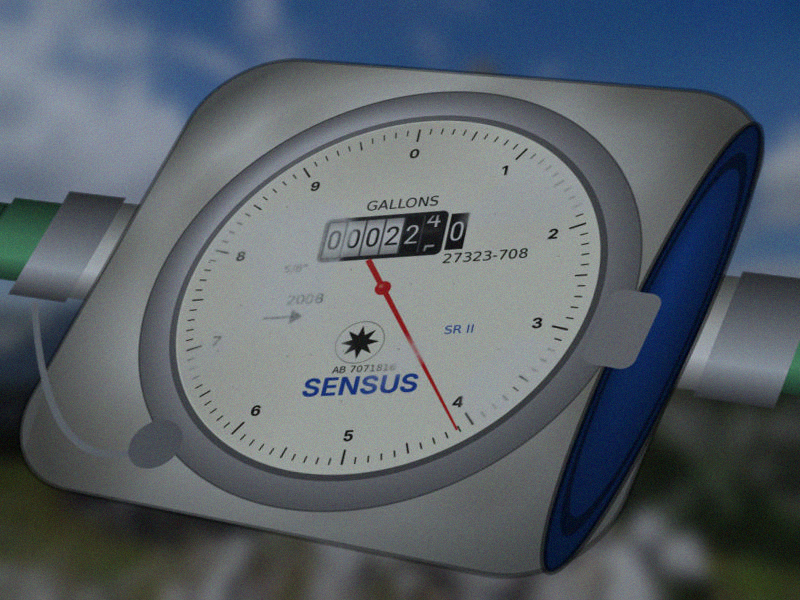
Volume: 2244.1 gal
